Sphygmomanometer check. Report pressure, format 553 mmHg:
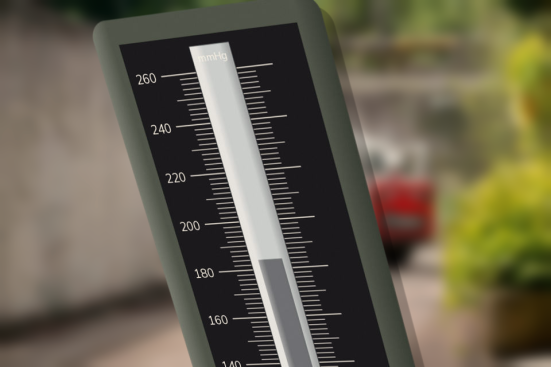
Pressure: 184 mmHg
